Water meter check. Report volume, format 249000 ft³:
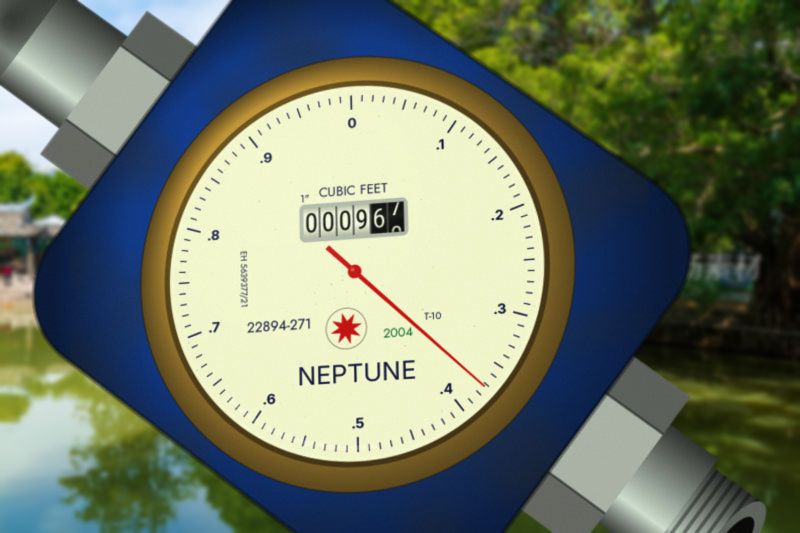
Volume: 967.37 ft³
